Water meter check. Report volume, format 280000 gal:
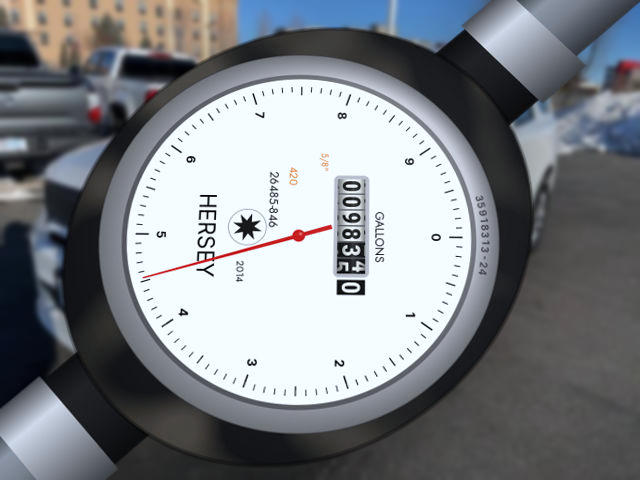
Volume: 98344.5 gal
